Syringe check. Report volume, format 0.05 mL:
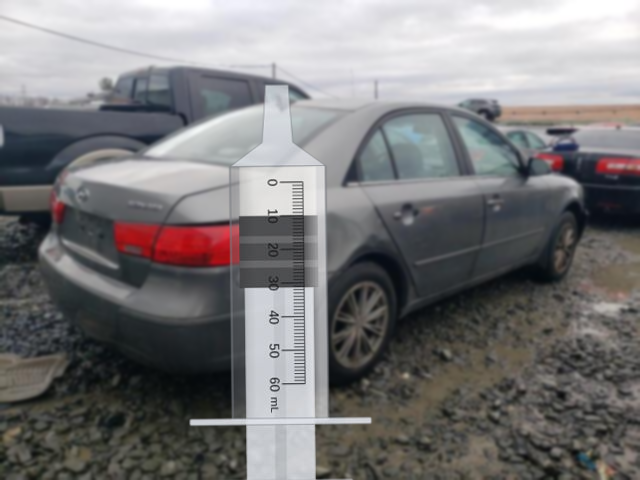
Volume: 10 mL
